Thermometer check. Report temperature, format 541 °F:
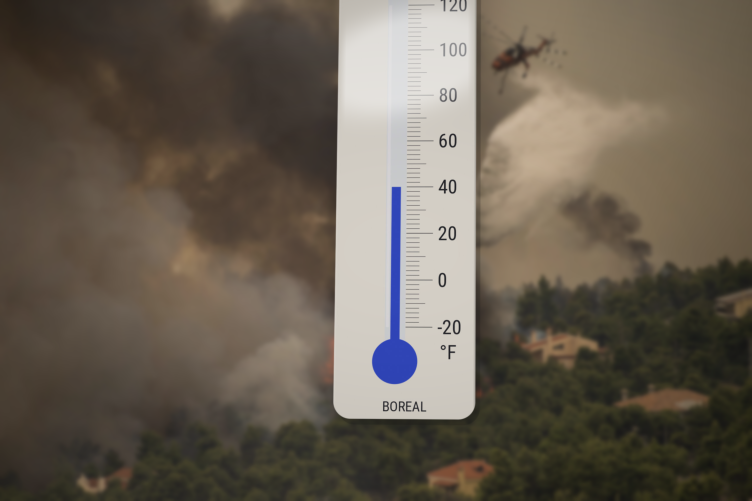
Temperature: 40 °F
